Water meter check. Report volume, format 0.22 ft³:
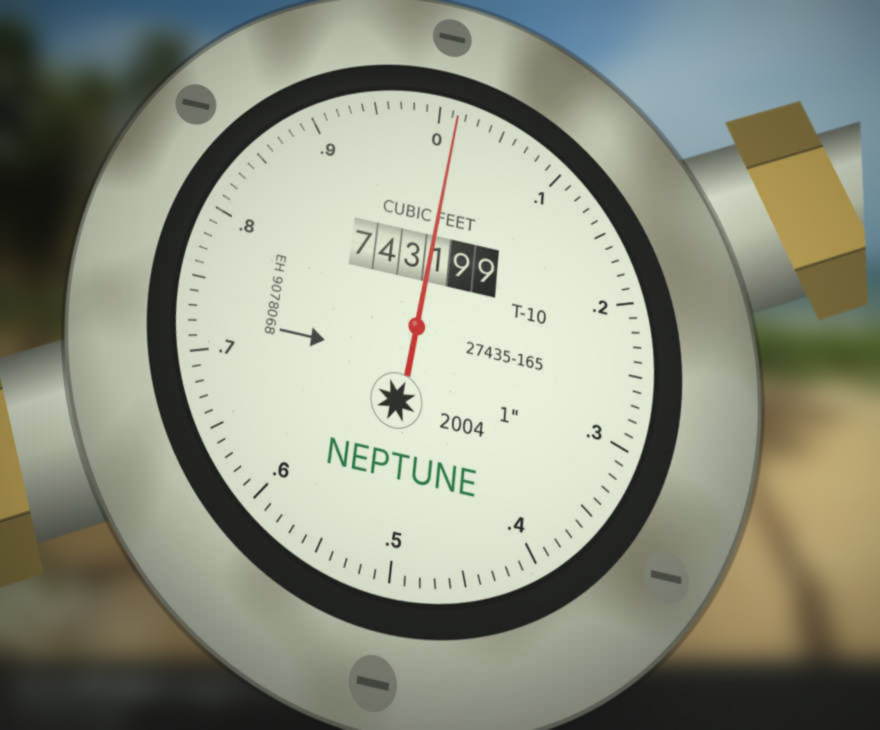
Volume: 743199.01 ft³
